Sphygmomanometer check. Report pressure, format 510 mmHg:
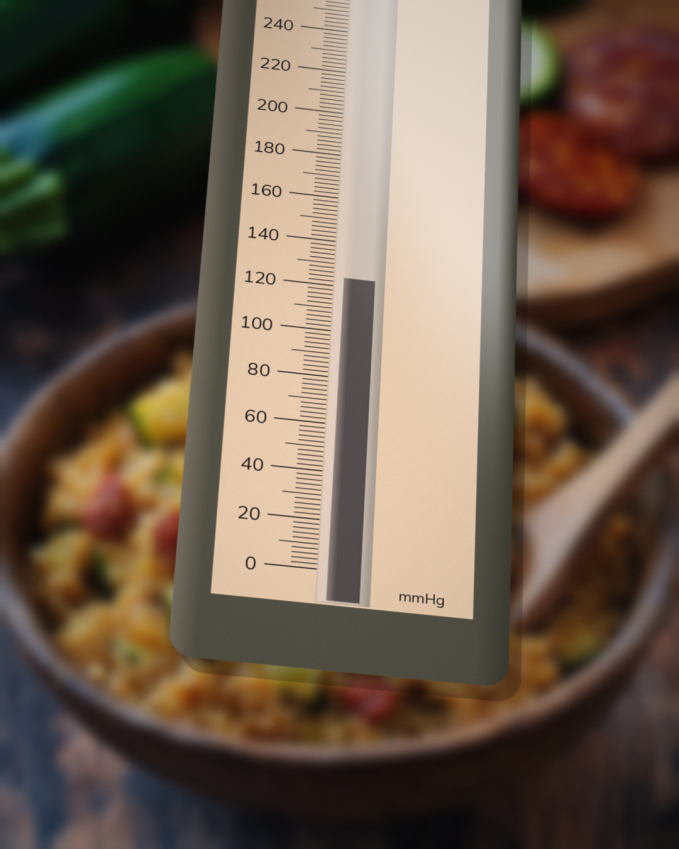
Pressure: 124 mmHg
